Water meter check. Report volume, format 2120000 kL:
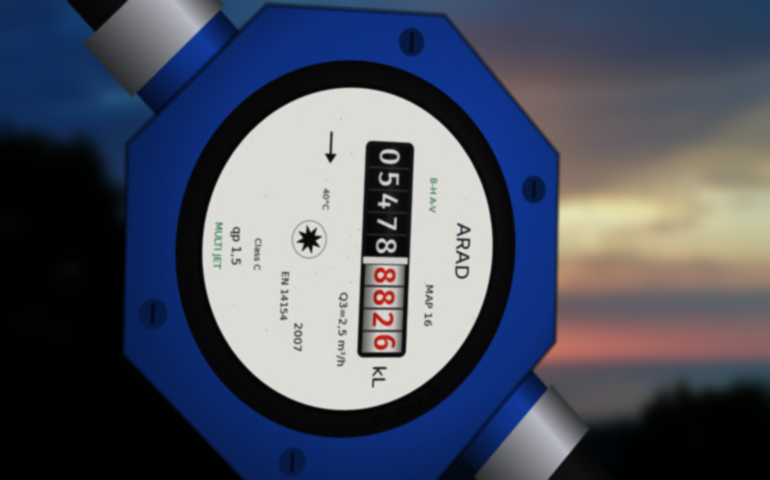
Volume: 5478.8826 kL
